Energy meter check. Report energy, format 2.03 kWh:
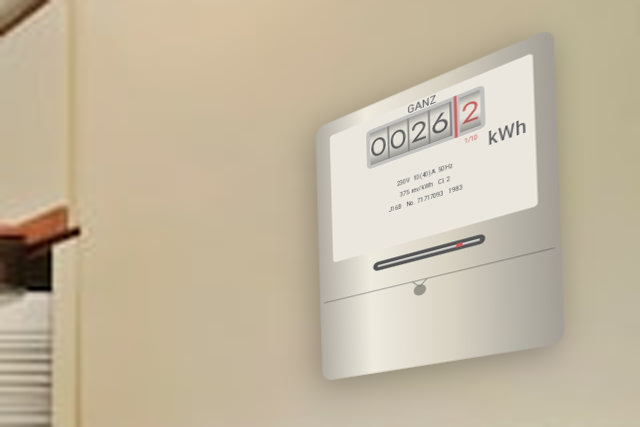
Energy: 26.2 kWh
